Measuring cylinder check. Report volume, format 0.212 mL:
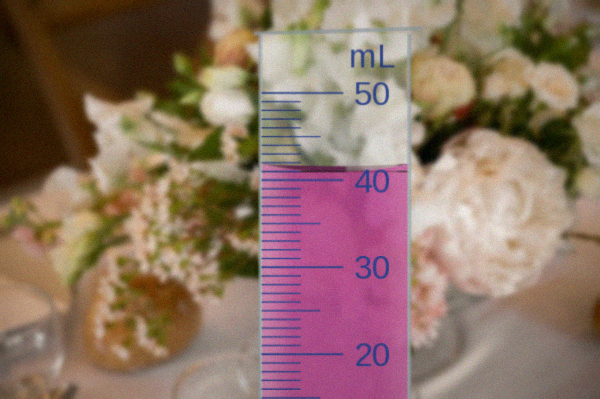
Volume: 41 mL
